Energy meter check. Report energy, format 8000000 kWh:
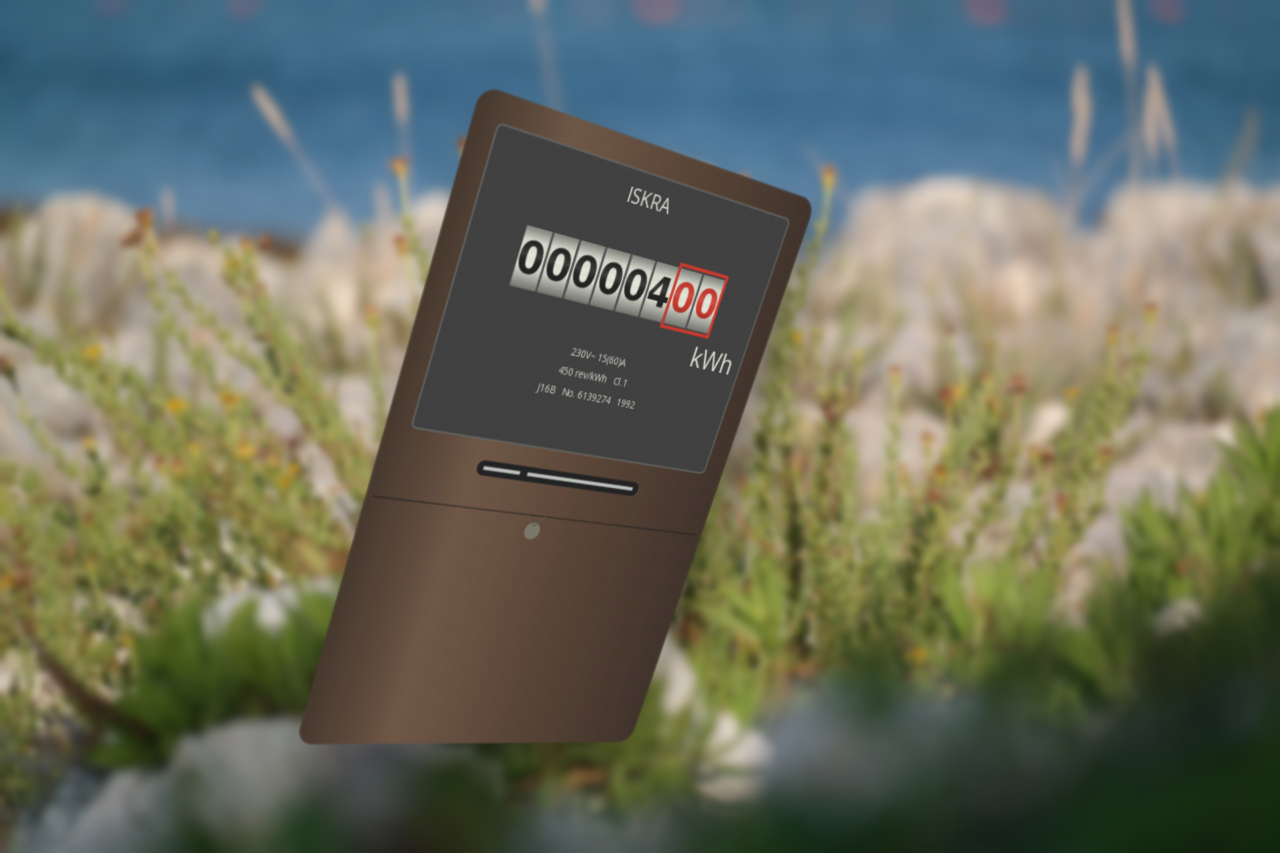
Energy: 4.00 kWh
